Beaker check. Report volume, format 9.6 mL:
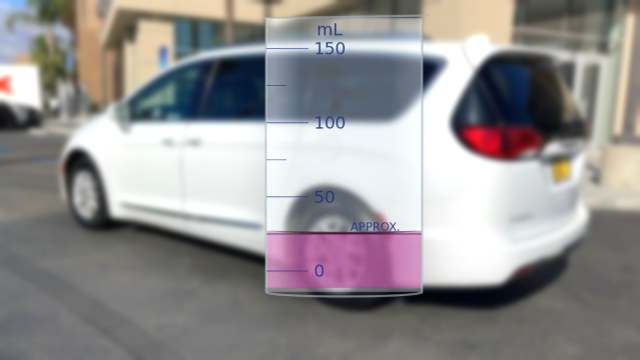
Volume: 25 mL
